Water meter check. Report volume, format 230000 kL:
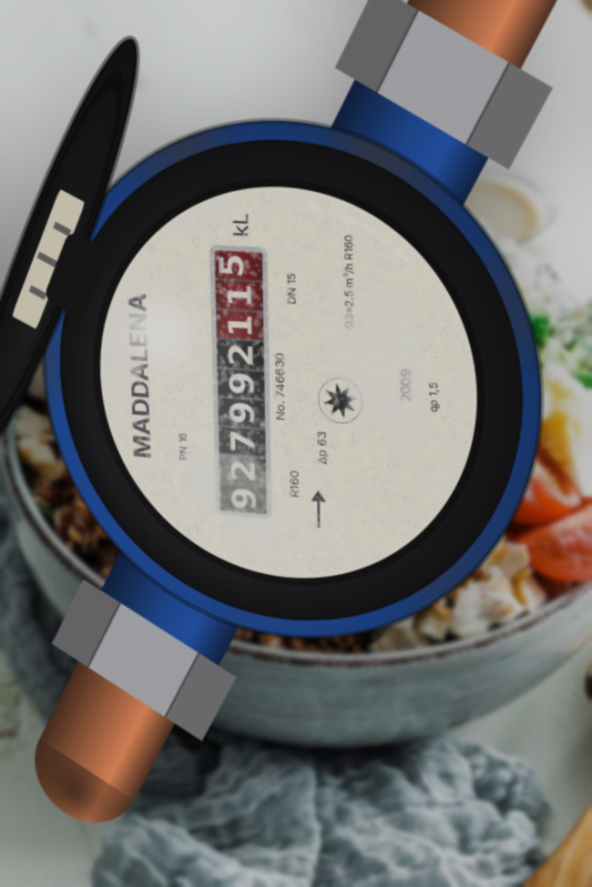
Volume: 927992.115 kL
